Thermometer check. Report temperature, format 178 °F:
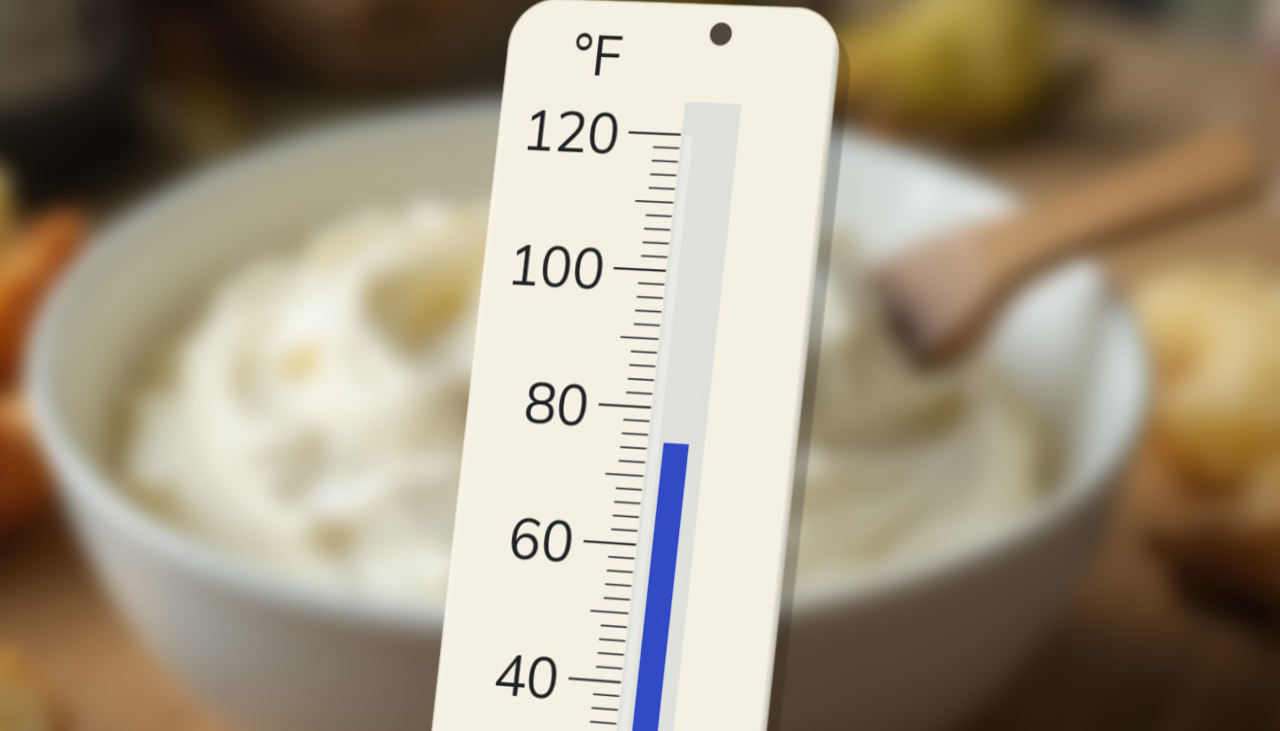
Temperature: 75 °F
